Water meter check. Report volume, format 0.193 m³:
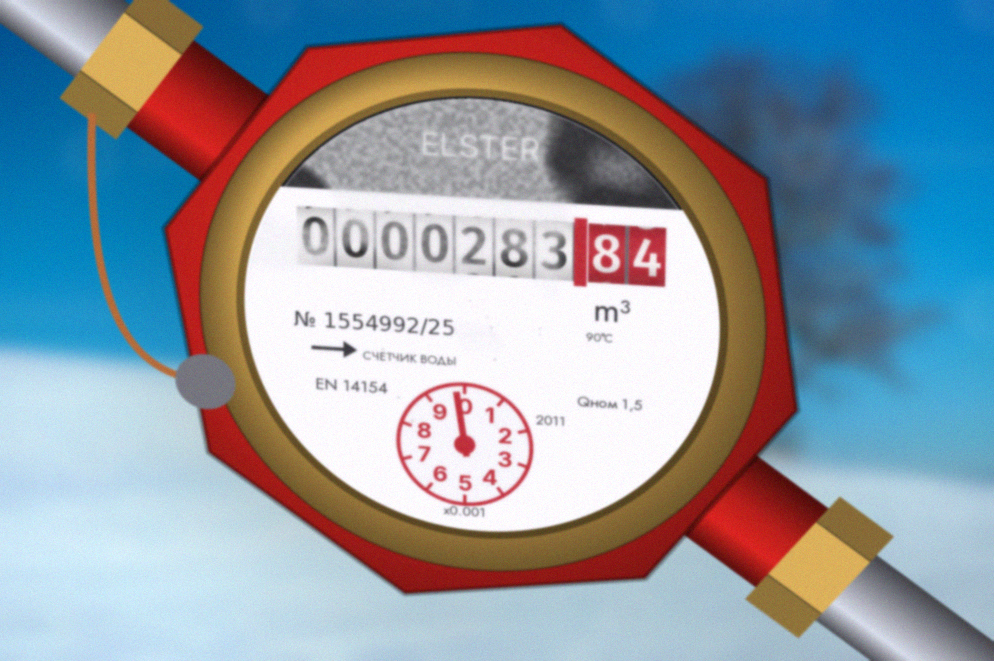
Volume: 283.839 m³
